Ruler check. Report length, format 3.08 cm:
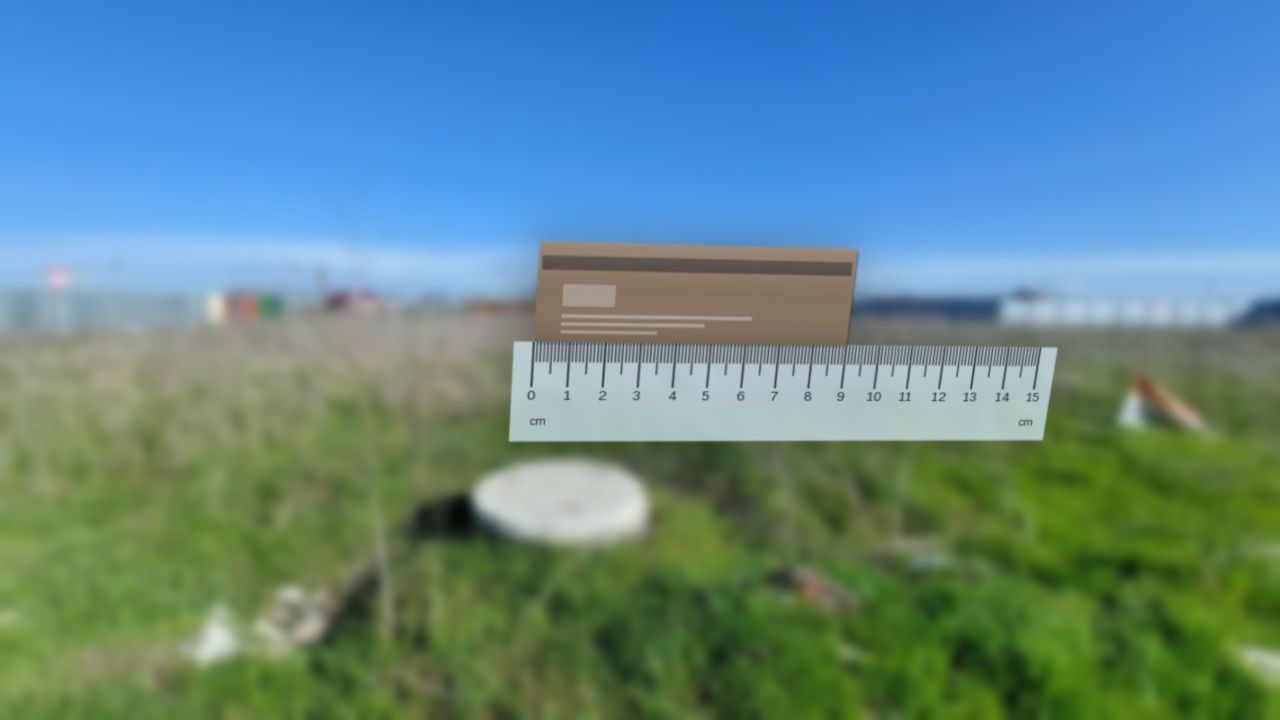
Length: 9 cm
